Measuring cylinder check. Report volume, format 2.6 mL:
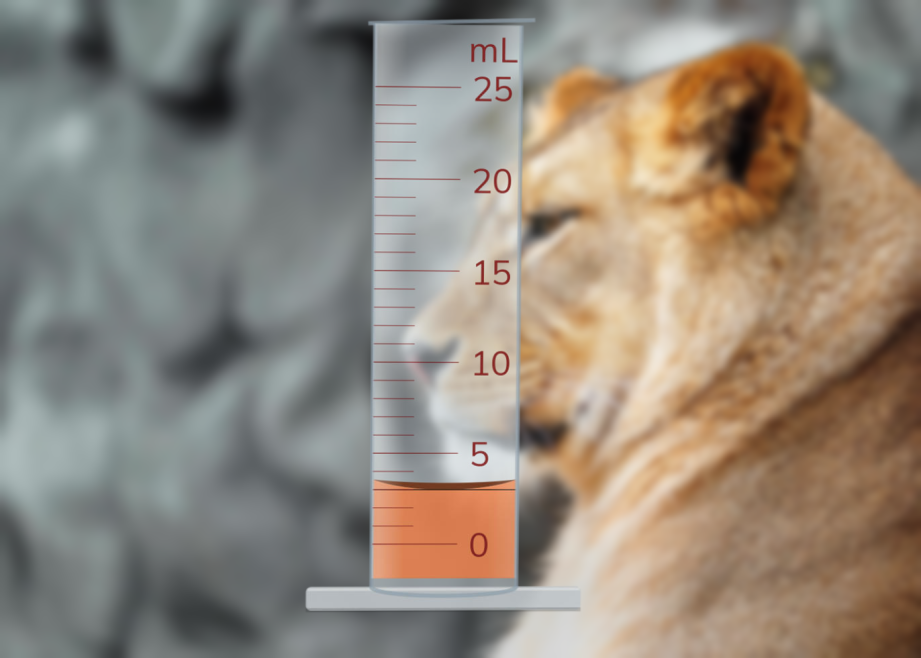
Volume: 3 mL
